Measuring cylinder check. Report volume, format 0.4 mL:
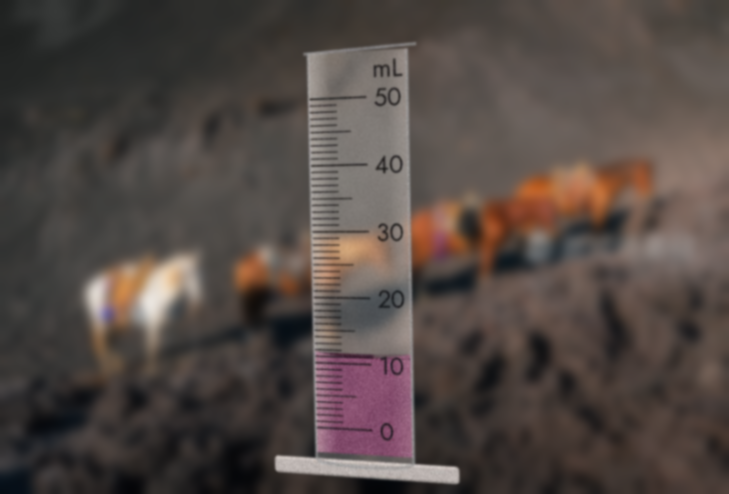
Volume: 11 mL
